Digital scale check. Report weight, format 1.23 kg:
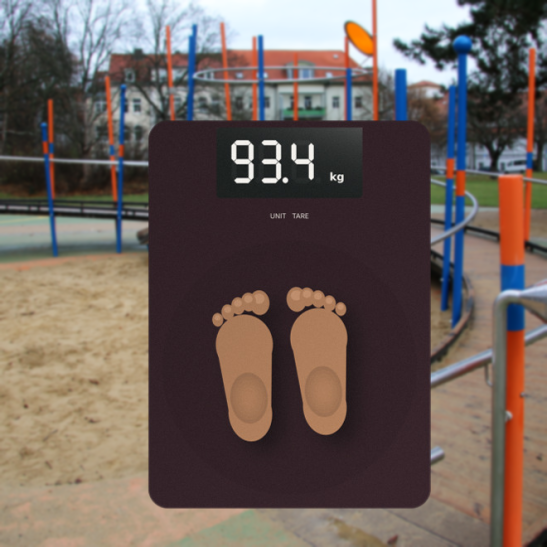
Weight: 93.4 kg
